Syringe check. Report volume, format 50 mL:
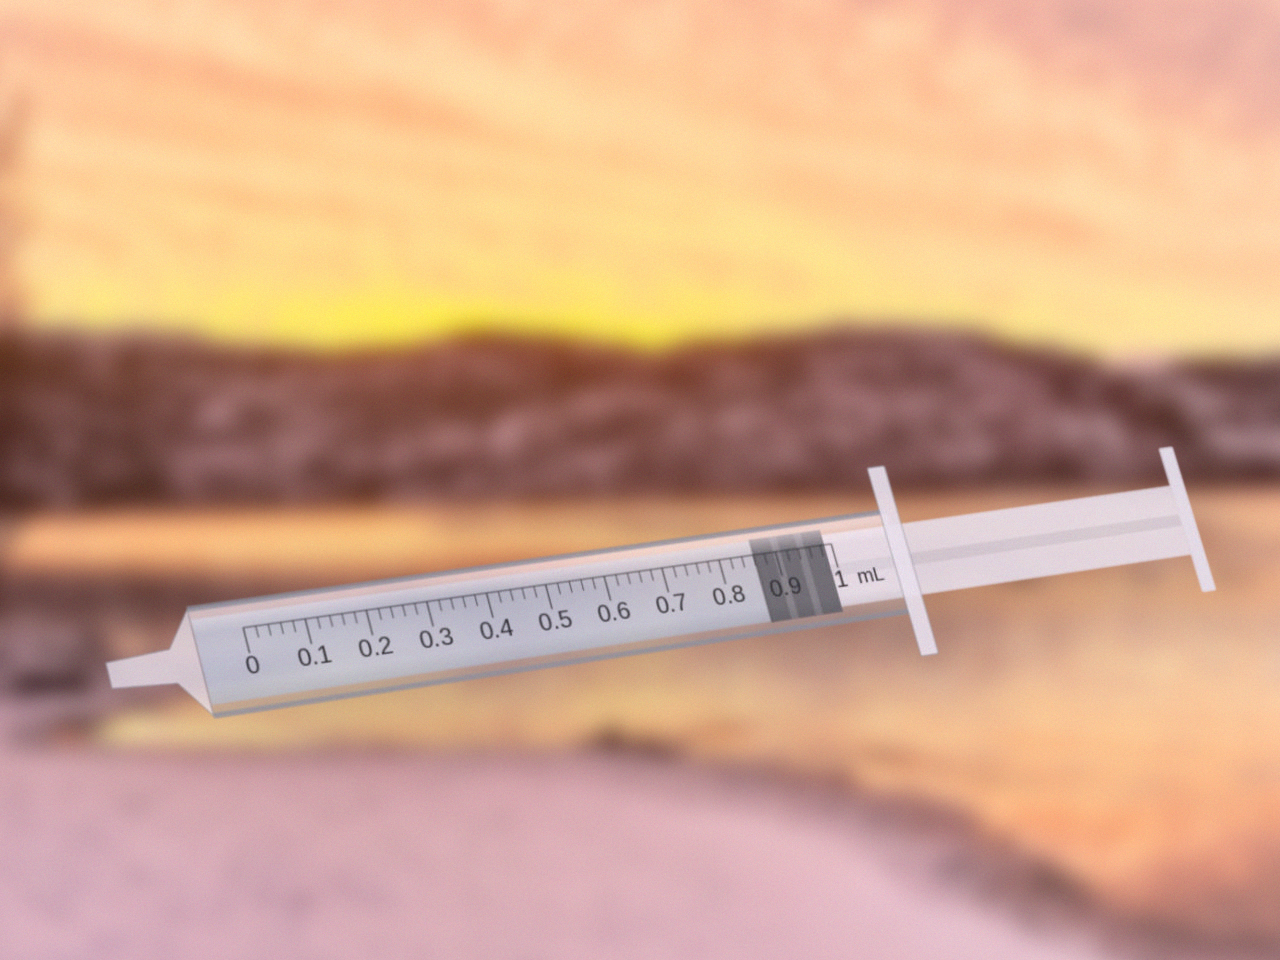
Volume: 0.86 mL
